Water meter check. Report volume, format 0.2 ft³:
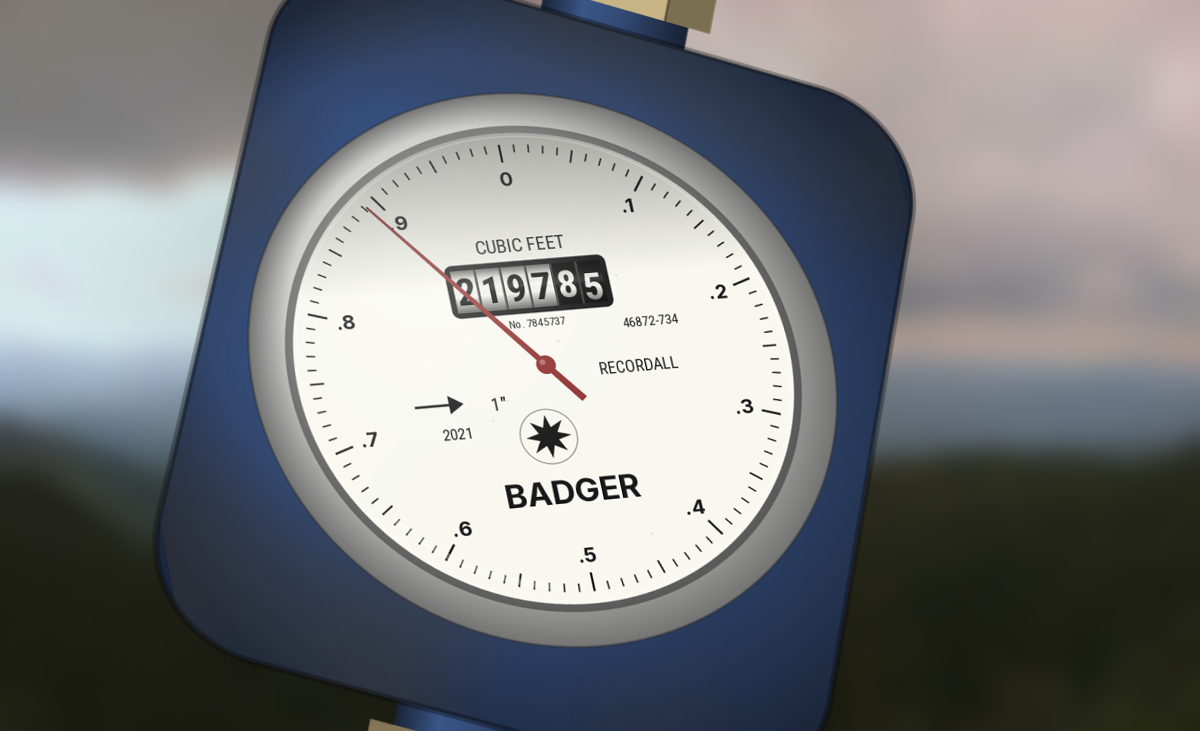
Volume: 219784.89 ft³
